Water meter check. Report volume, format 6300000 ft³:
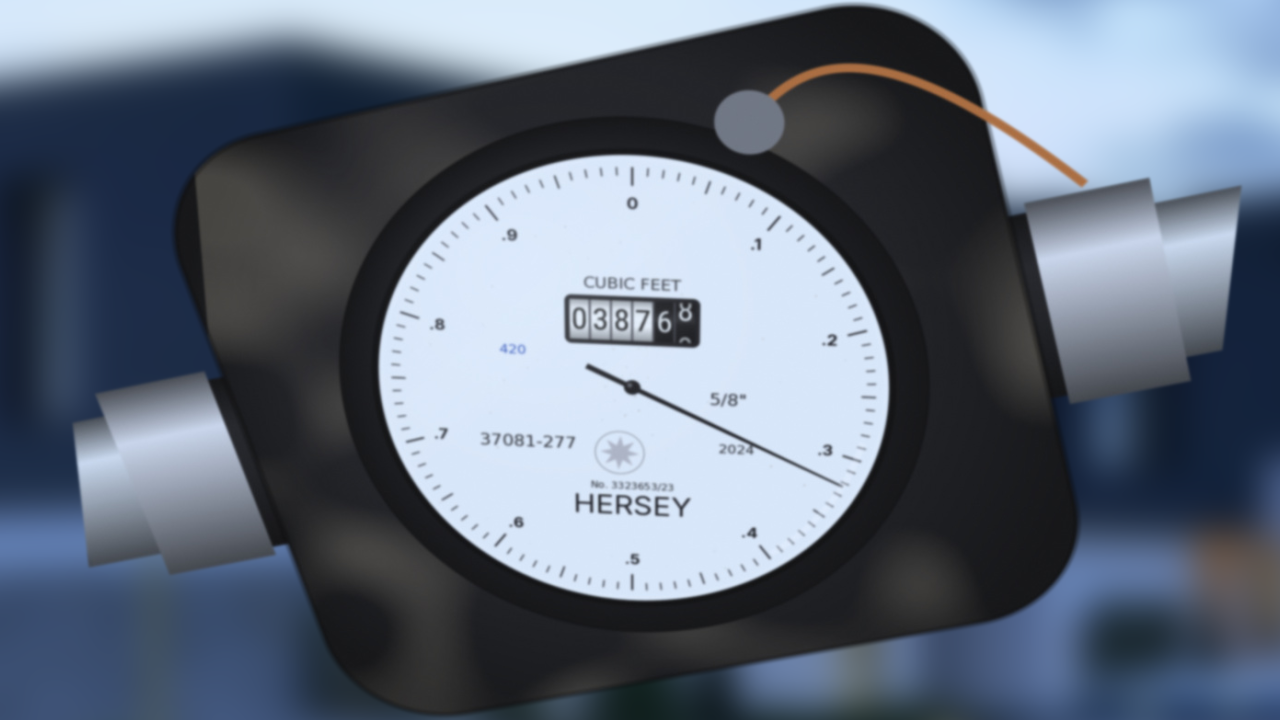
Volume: 38768.32 ft³
